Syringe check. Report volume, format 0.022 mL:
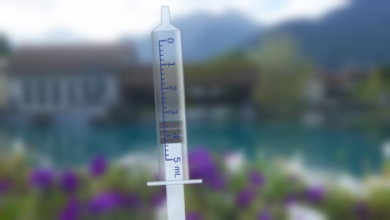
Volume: 3.4 mL
